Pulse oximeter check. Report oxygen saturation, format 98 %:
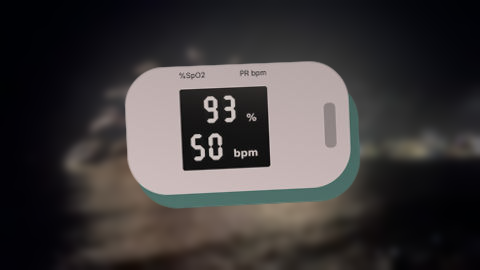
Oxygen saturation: 93 %
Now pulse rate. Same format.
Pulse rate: 50 bpm
